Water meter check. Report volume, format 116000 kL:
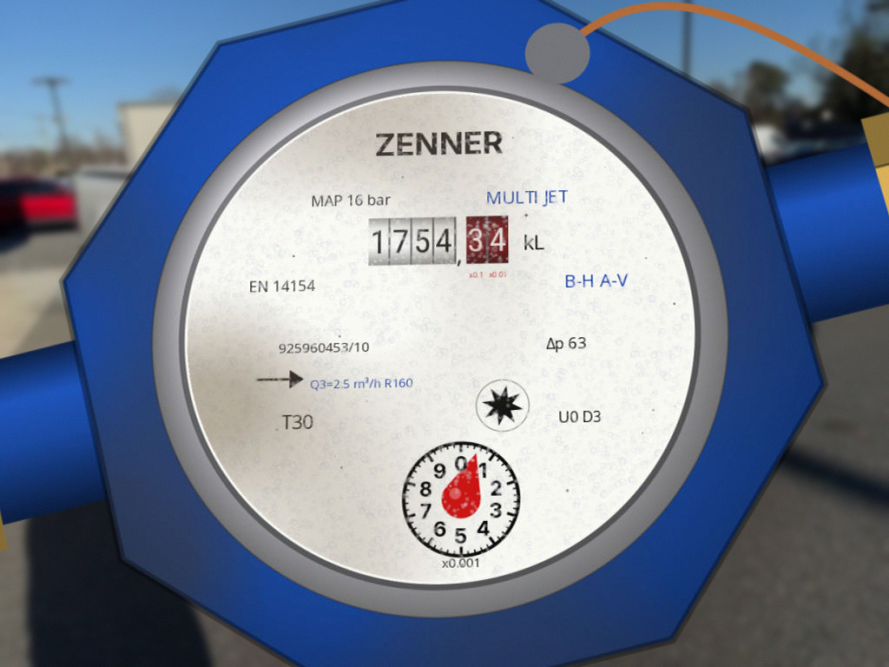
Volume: 1754.340 kL
